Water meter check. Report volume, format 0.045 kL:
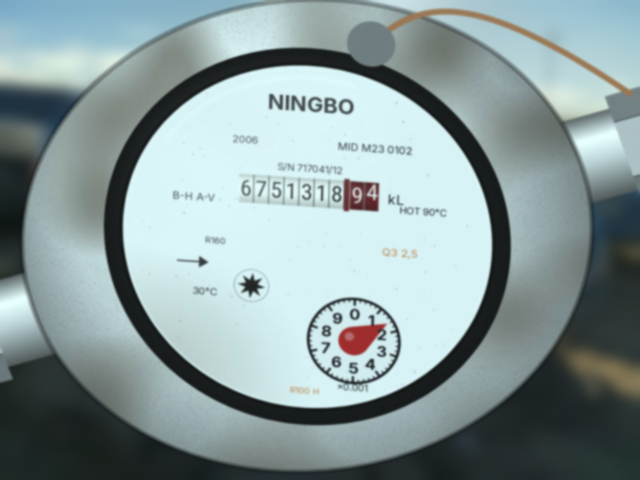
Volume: 6751318.941 kL
